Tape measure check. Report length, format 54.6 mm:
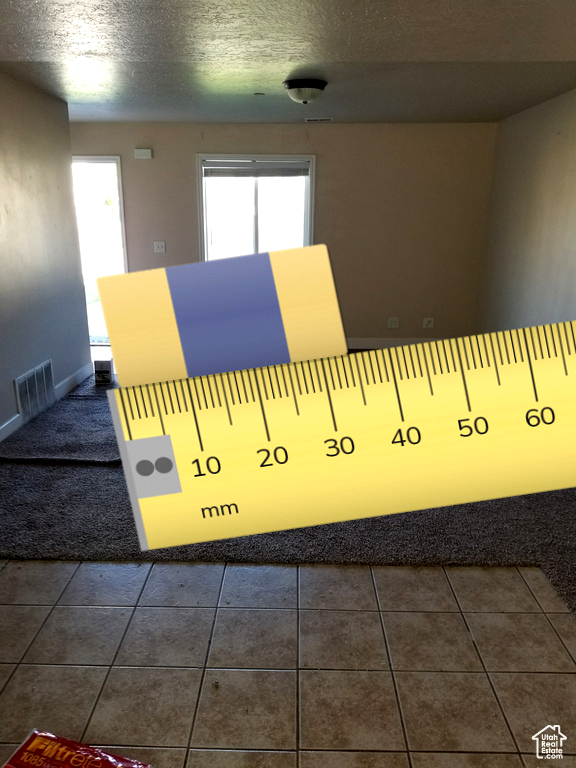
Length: 34 mm
